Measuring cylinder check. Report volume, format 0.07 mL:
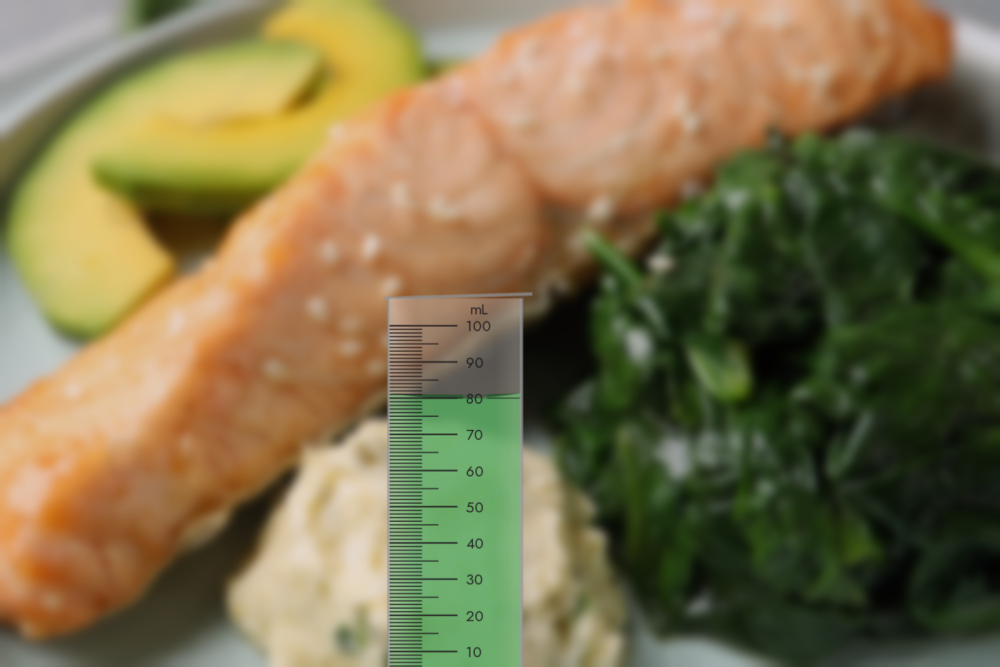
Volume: 80 mL
